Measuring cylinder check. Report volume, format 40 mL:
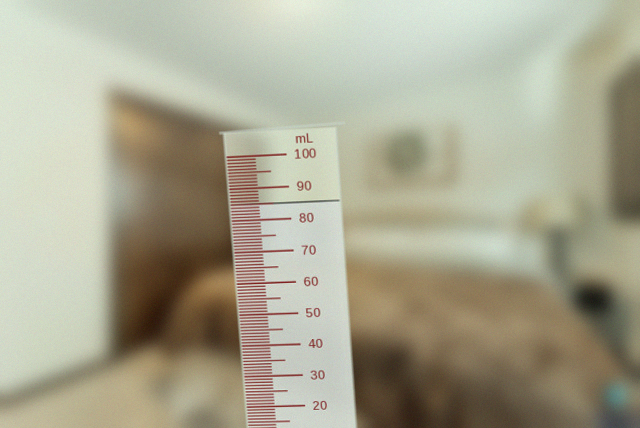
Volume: 85 mL
